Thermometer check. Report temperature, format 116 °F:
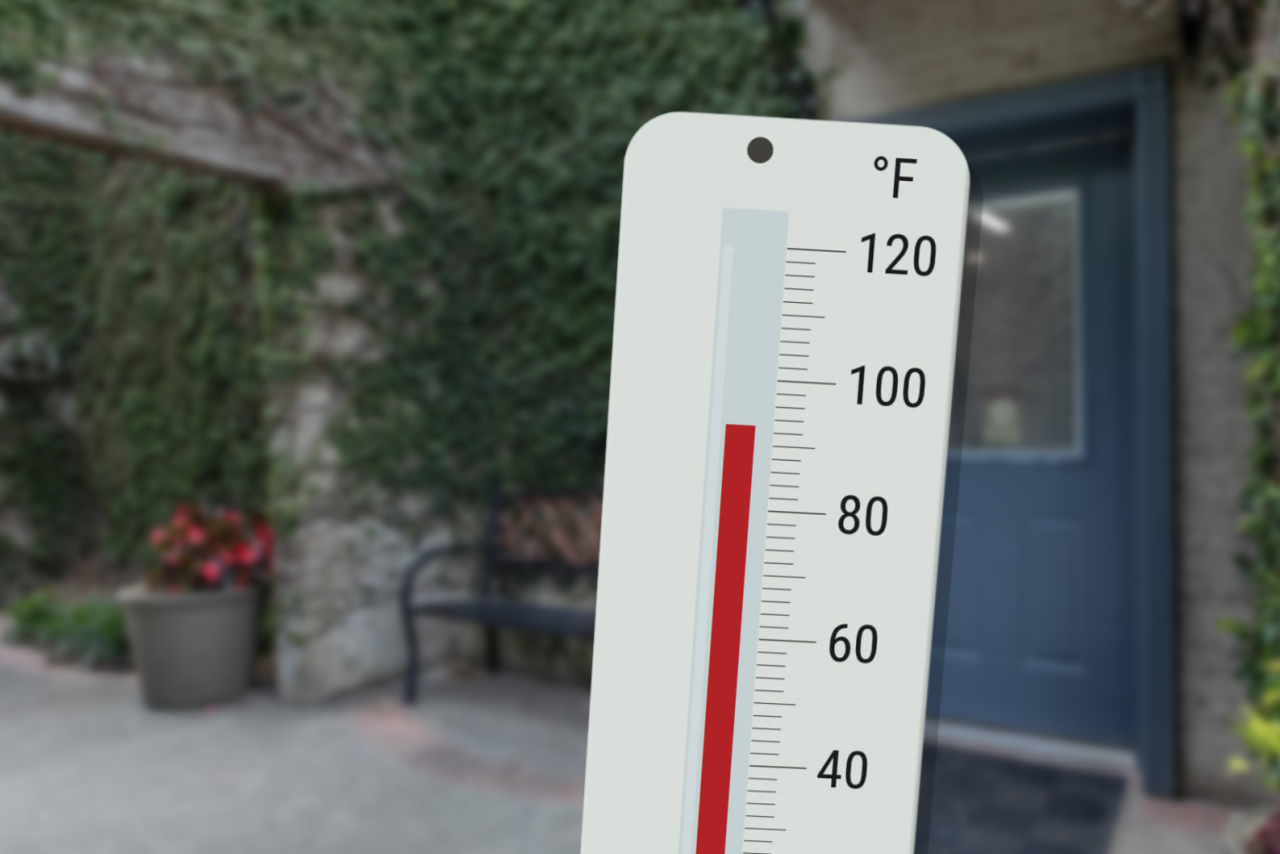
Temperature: 93 °F
